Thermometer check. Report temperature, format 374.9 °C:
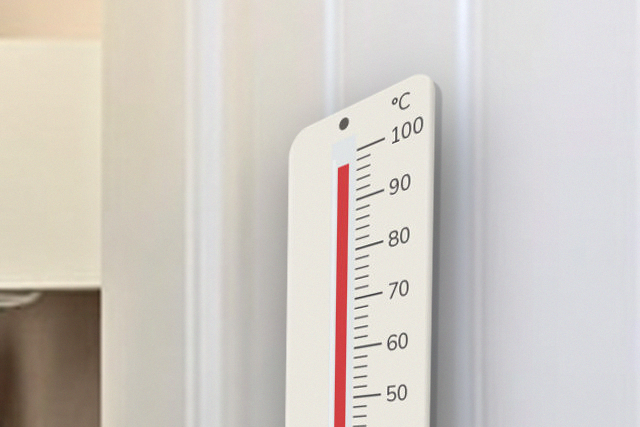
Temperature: 98 °C
